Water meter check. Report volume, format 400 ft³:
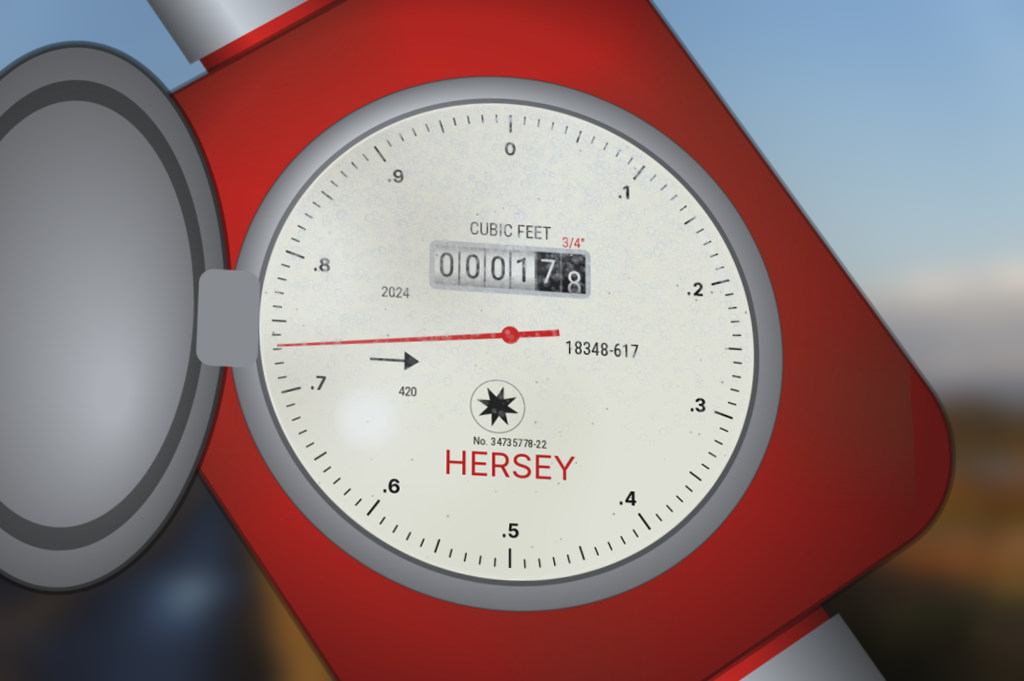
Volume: 177.73 ft³
